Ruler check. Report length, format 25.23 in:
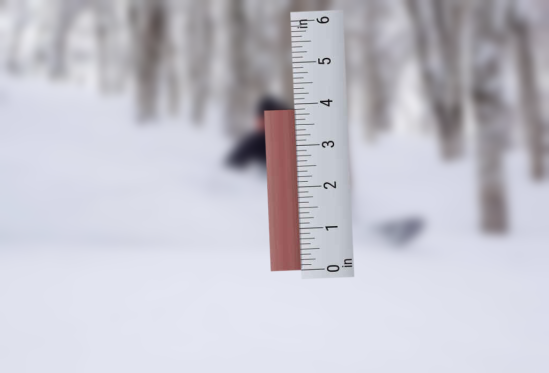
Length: 3.875 in
